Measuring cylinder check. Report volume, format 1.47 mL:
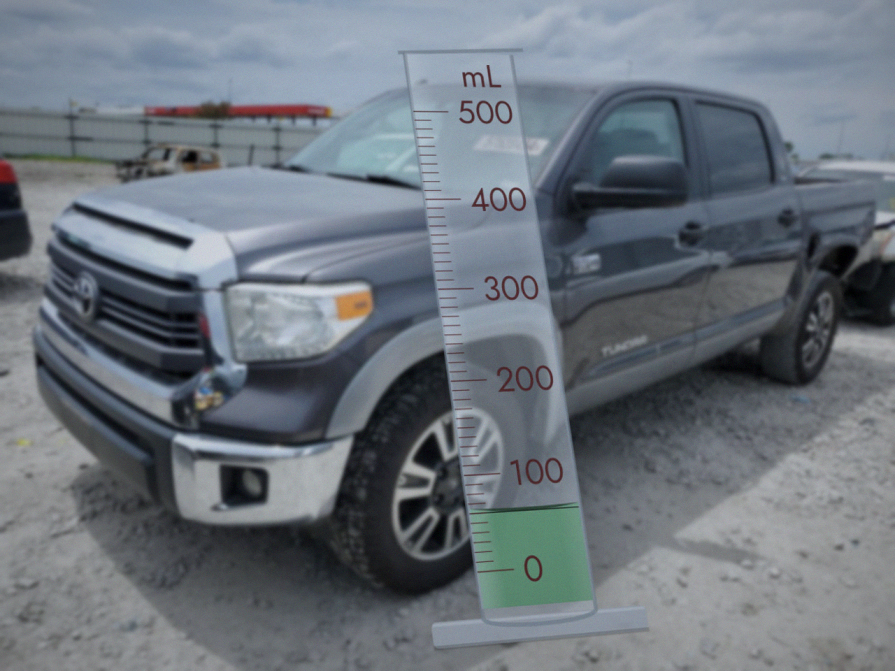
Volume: 60 mL
